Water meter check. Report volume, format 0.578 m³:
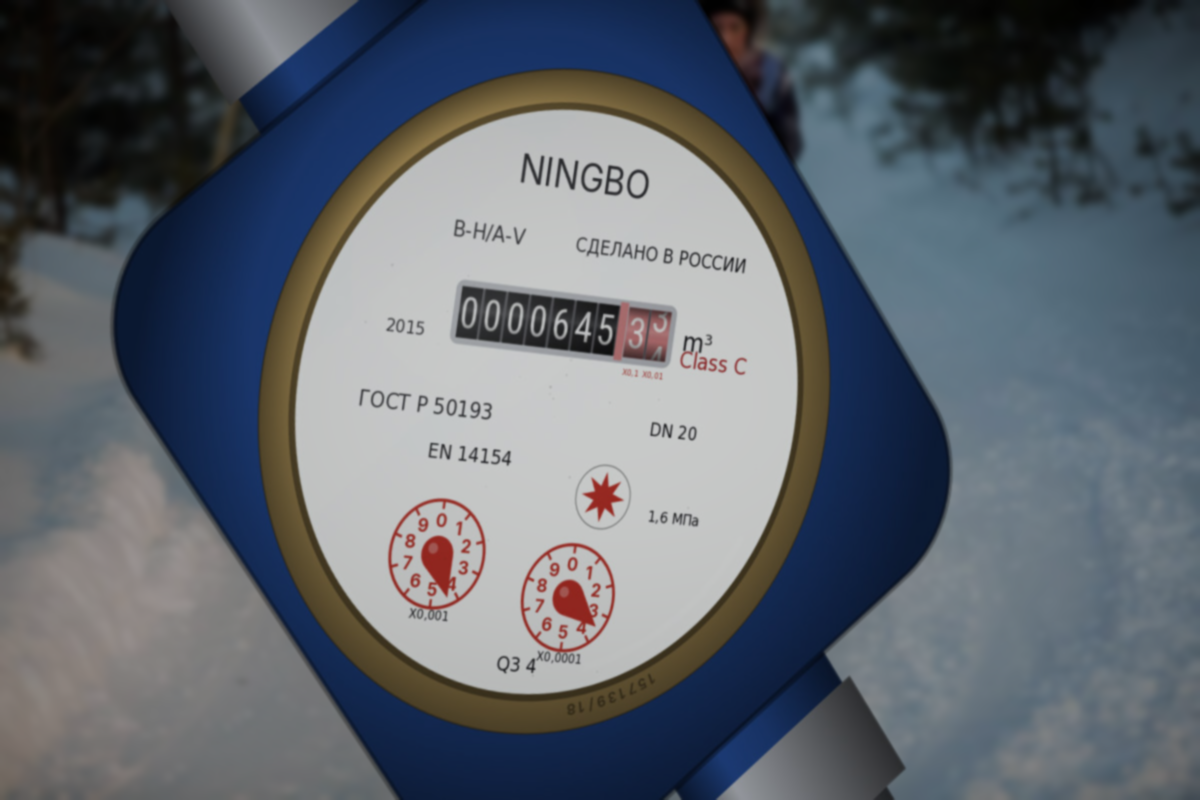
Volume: 645.3343 m³
